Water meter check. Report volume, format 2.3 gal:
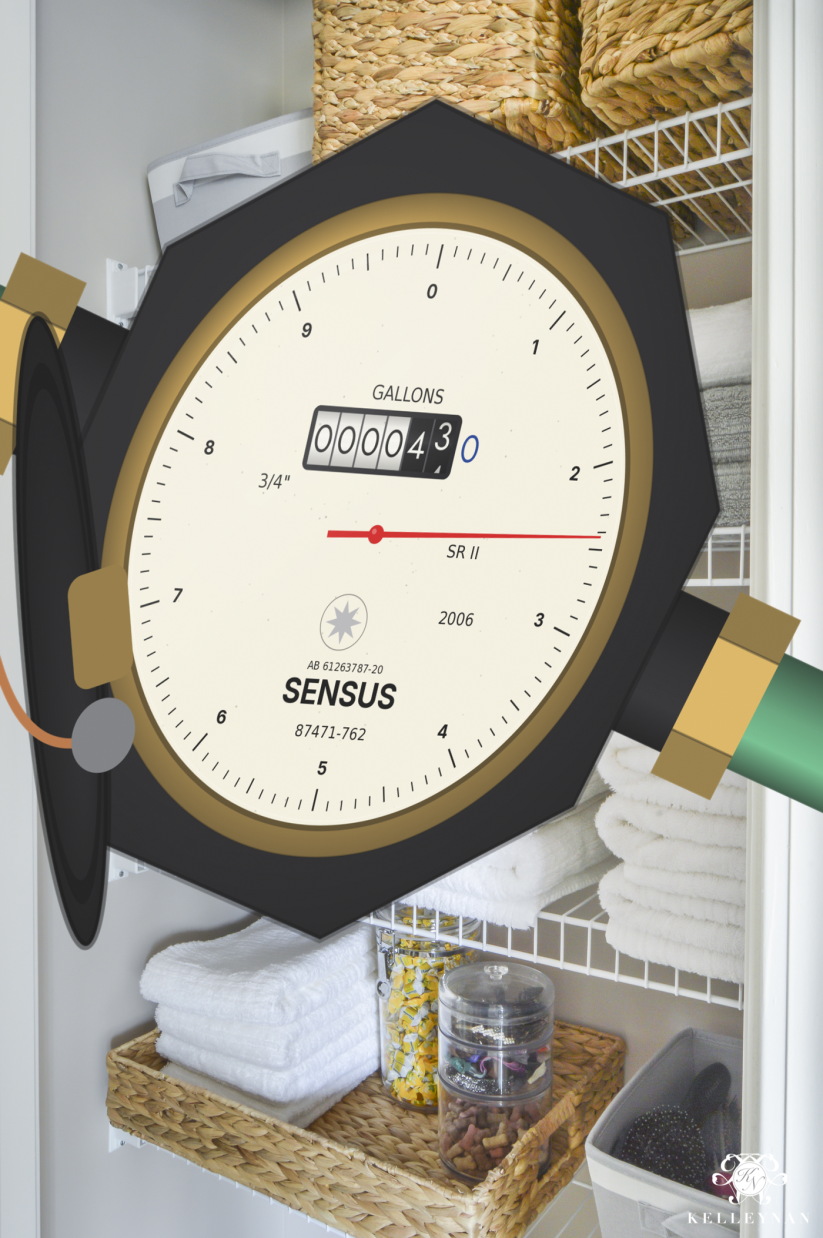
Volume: 432.4 gal
